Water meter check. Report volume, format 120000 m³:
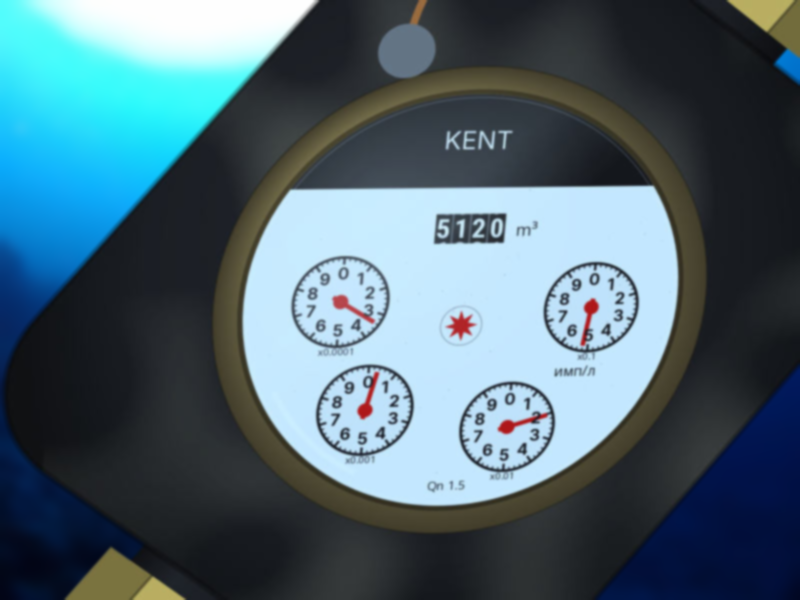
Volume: 5120.5203 m³
